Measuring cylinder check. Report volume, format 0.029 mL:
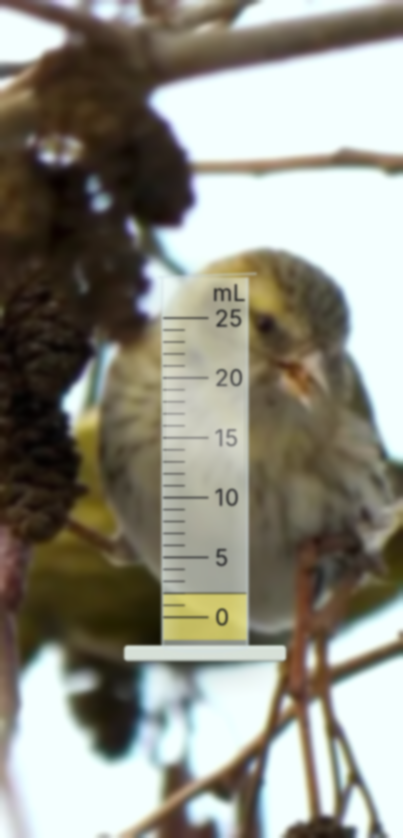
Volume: 2 mL
